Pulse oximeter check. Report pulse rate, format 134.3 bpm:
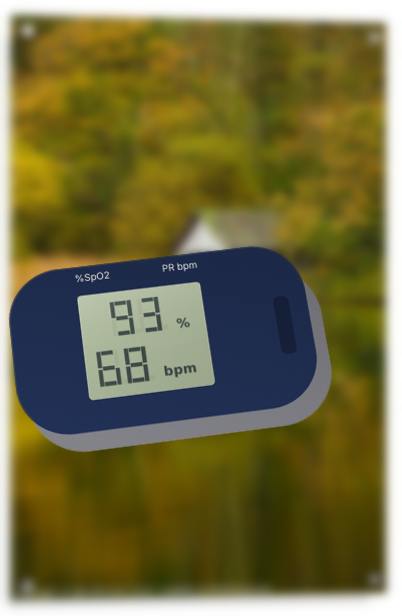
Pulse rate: 68 bpm
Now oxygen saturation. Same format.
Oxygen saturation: 93 %
